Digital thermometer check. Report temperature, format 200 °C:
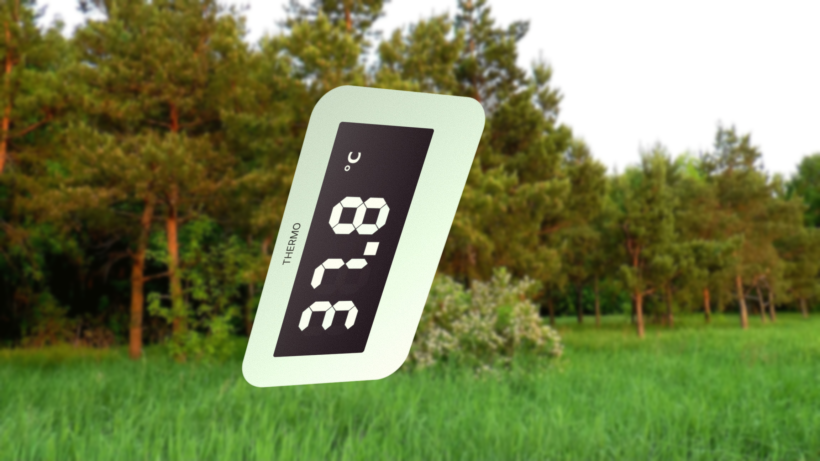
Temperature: 37.8 °C
